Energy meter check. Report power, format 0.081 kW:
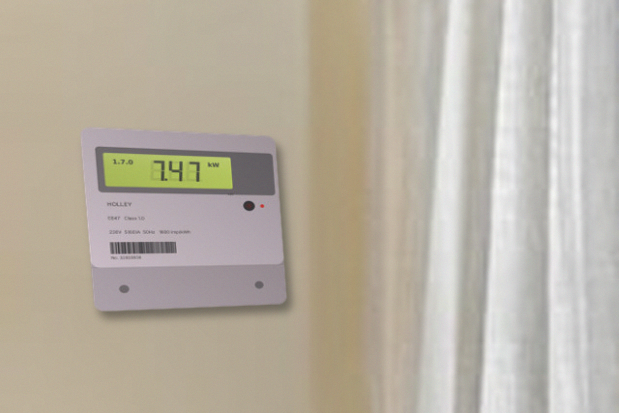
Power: 7.47 kW
